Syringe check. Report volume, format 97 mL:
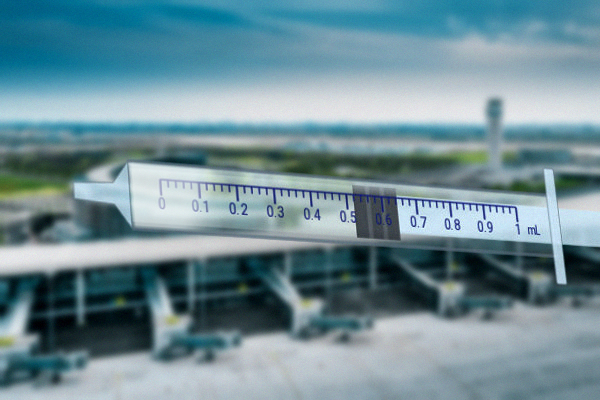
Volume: 0.52 mL
